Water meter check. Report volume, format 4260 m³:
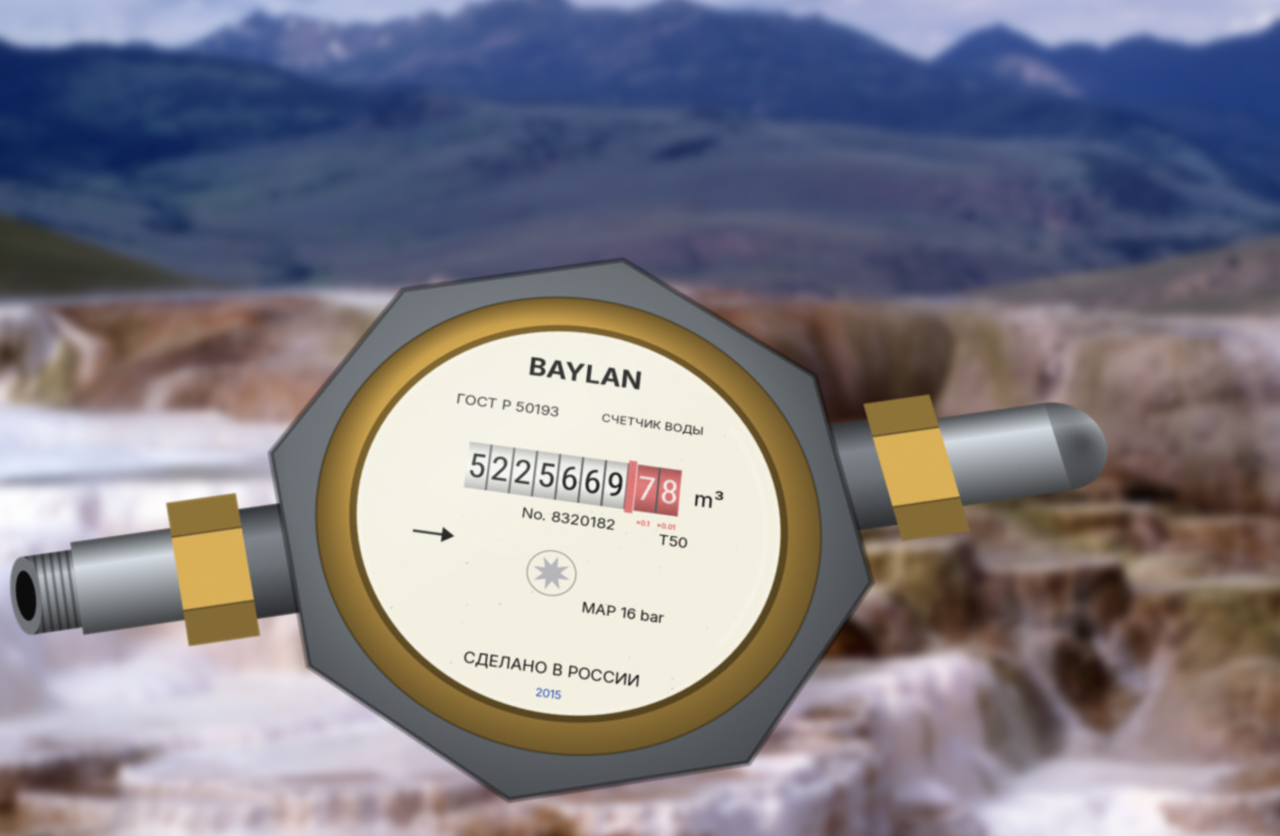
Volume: 5225669.78 m³
